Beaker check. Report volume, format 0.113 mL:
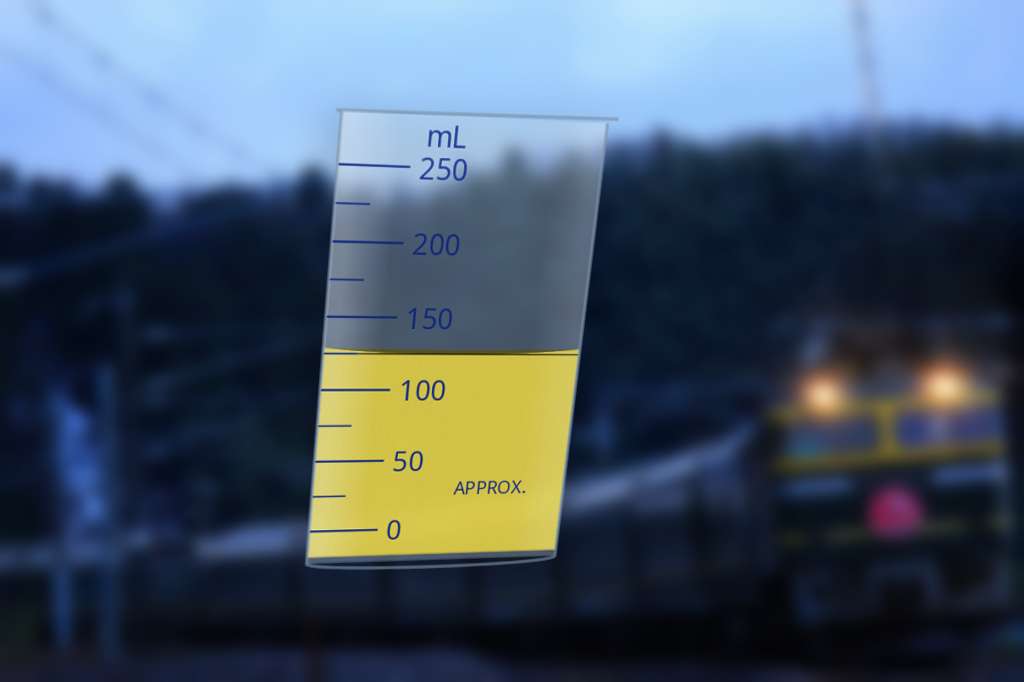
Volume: 125 mL
